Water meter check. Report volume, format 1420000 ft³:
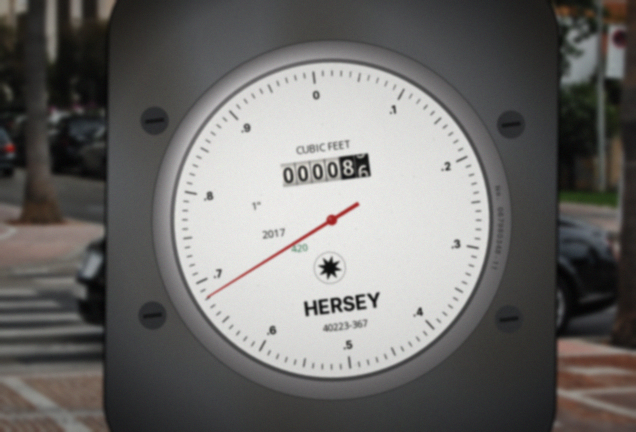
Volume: 85.68 ft³
